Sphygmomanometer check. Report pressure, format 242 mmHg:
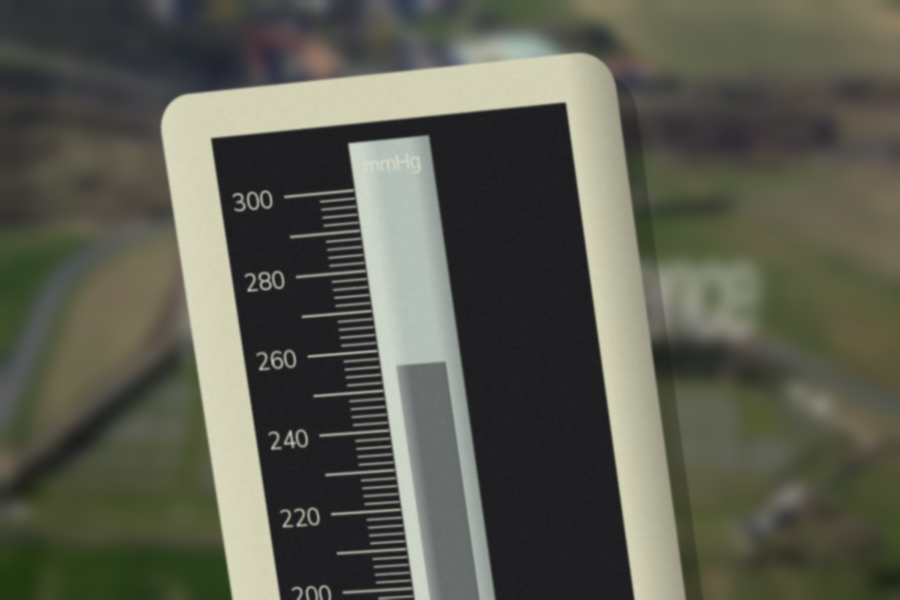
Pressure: 256 mmHg
